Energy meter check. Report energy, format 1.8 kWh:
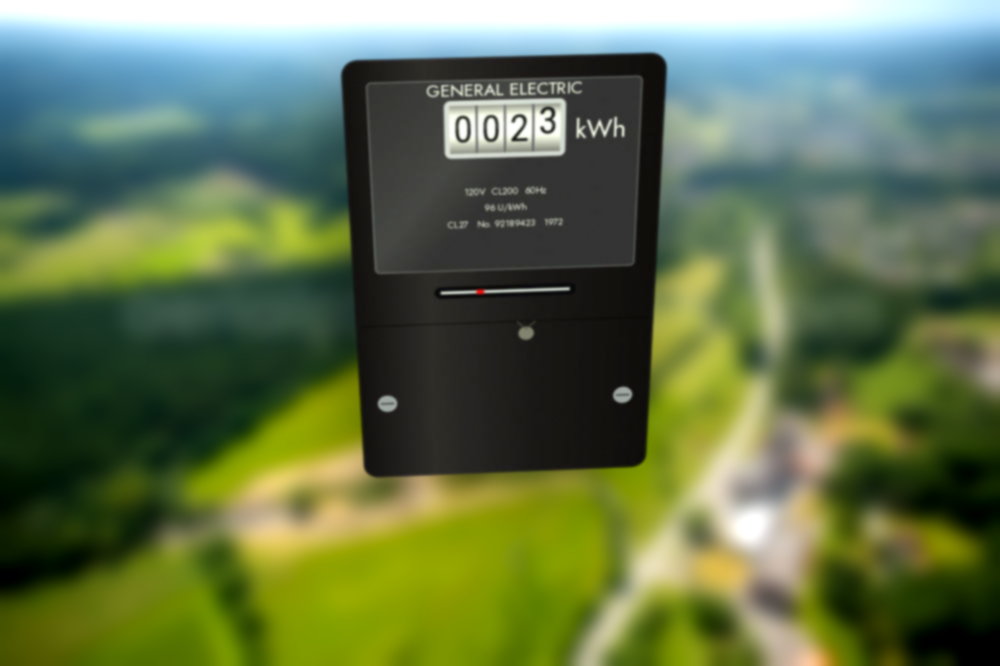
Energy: 23 kWh
